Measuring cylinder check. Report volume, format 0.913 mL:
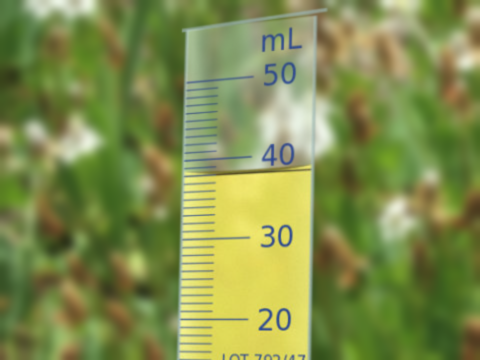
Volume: 38 mL
